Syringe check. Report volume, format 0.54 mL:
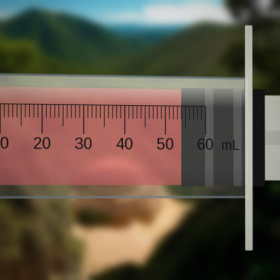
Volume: 54 mL
